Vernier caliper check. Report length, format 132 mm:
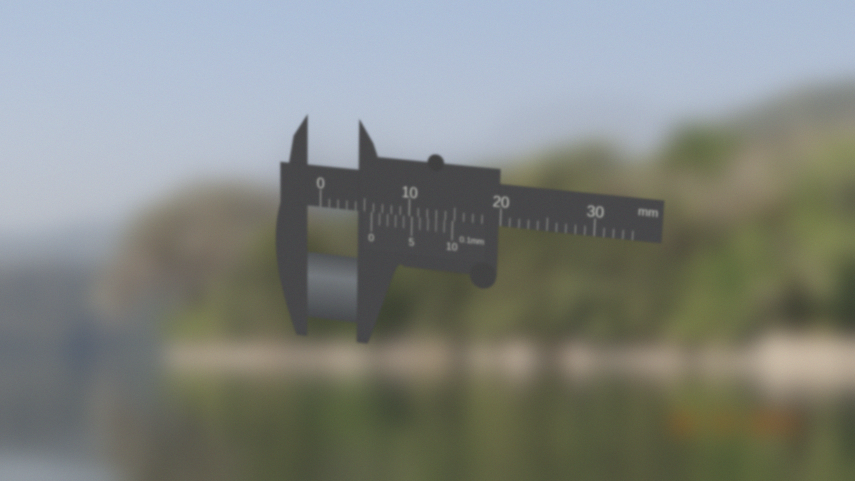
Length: 5.8 mm
